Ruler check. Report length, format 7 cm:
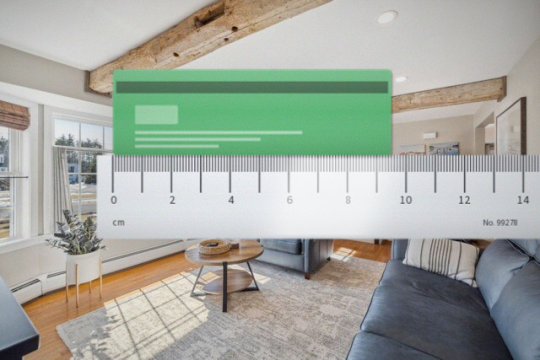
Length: 9.5 cm
